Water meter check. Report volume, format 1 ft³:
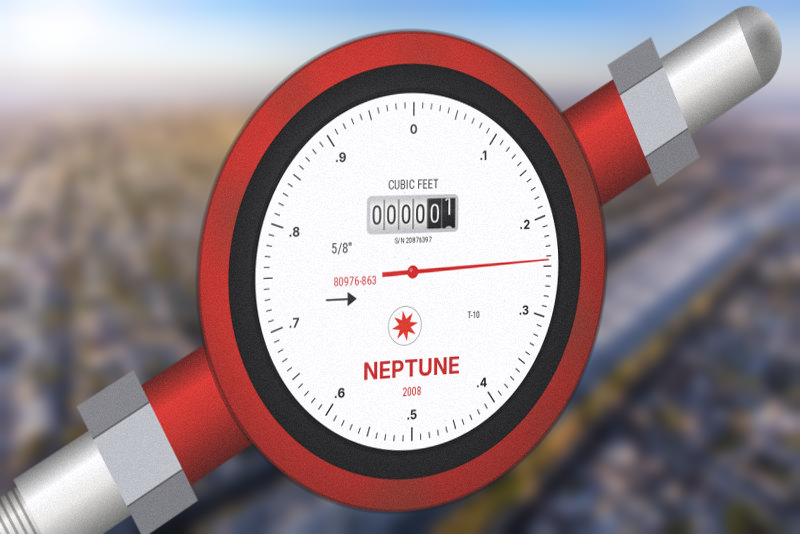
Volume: 1.24 ft³
